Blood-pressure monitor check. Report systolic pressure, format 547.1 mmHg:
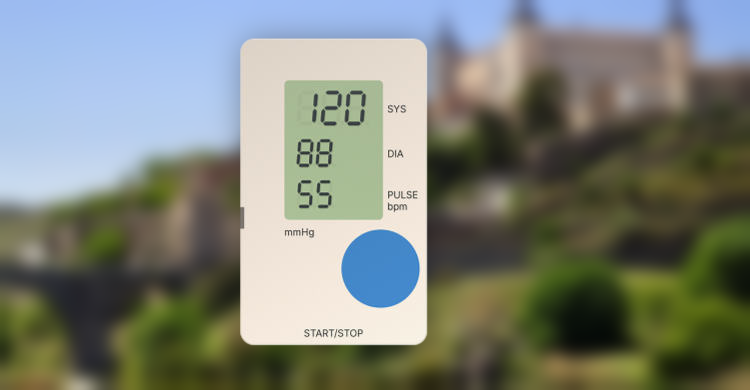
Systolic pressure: 120 mmHg
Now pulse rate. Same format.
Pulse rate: 55 bpm
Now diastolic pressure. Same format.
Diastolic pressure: 88 mmHg
